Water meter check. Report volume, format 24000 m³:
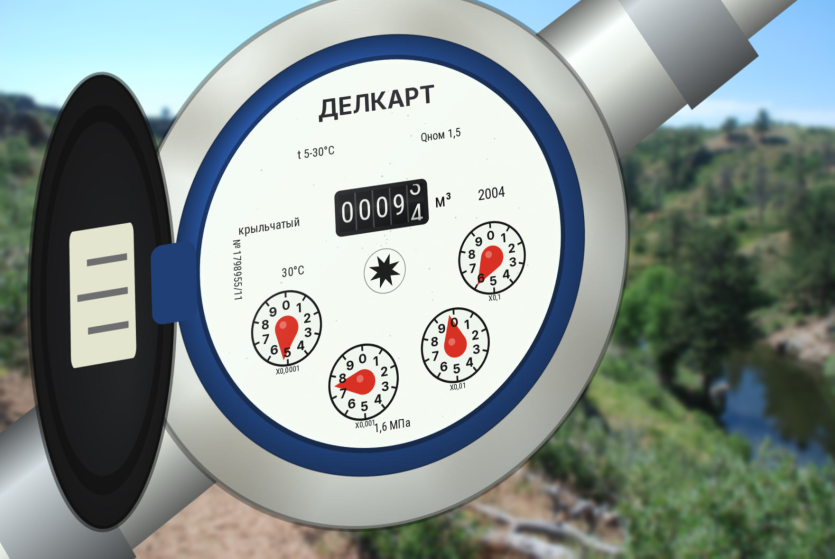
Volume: 93.5975 m³
